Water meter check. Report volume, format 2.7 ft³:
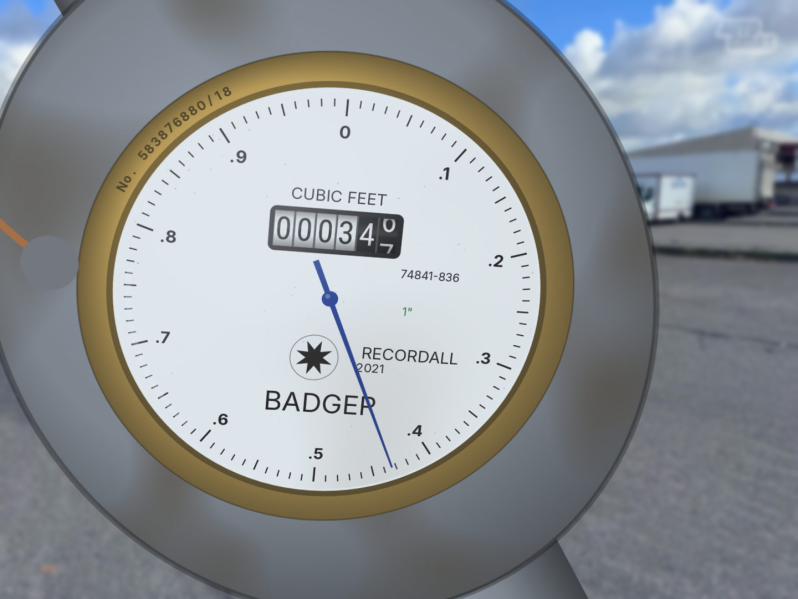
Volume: 346.43 ft³
